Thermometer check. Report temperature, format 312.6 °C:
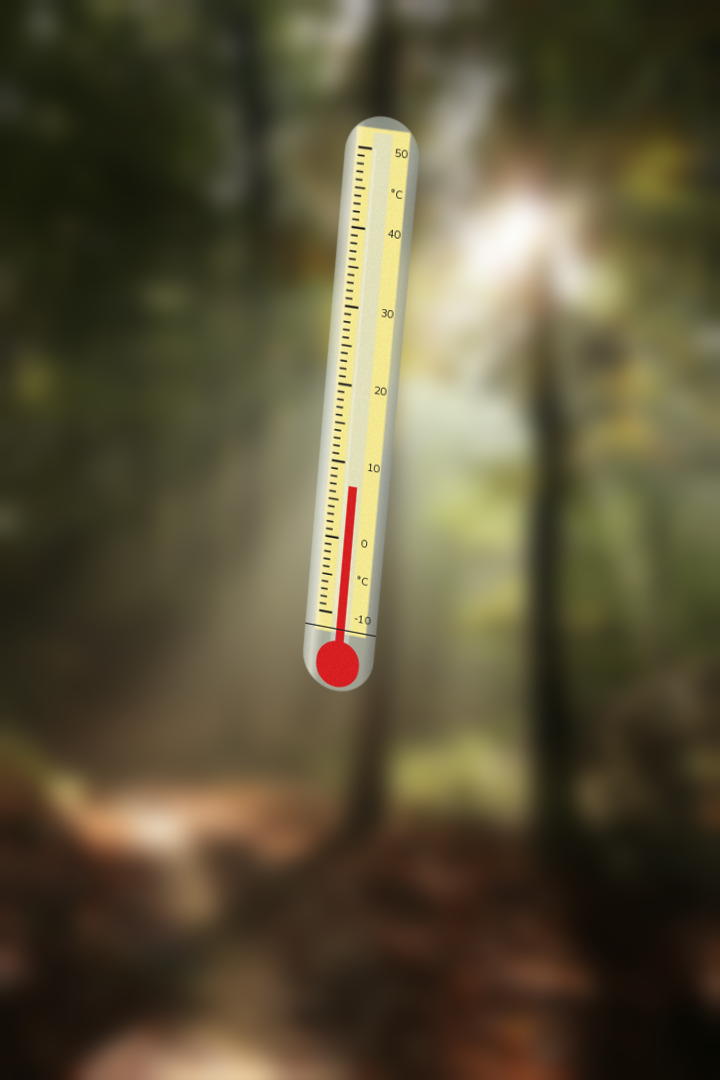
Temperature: 7 °C
